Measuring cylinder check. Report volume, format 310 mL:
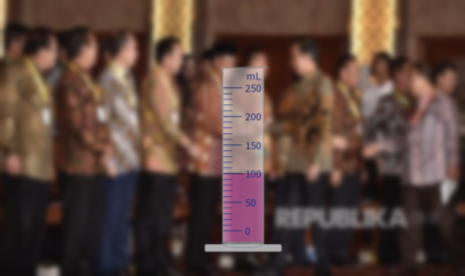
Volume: 100 mL
